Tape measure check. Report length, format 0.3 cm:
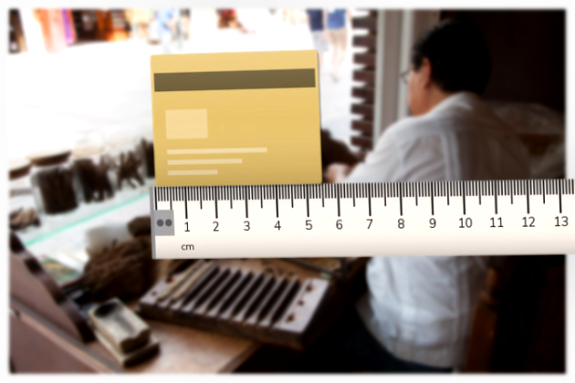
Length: 5.5 cm
